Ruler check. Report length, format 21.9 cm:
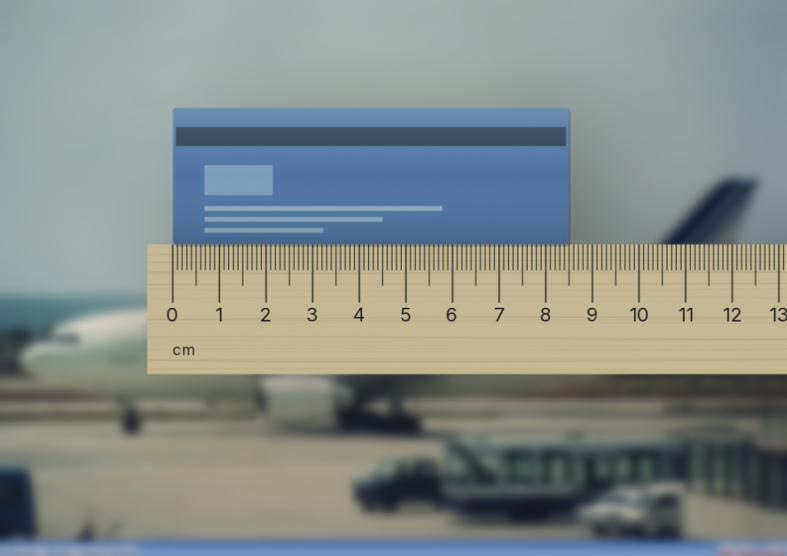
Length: 8.5 cm
